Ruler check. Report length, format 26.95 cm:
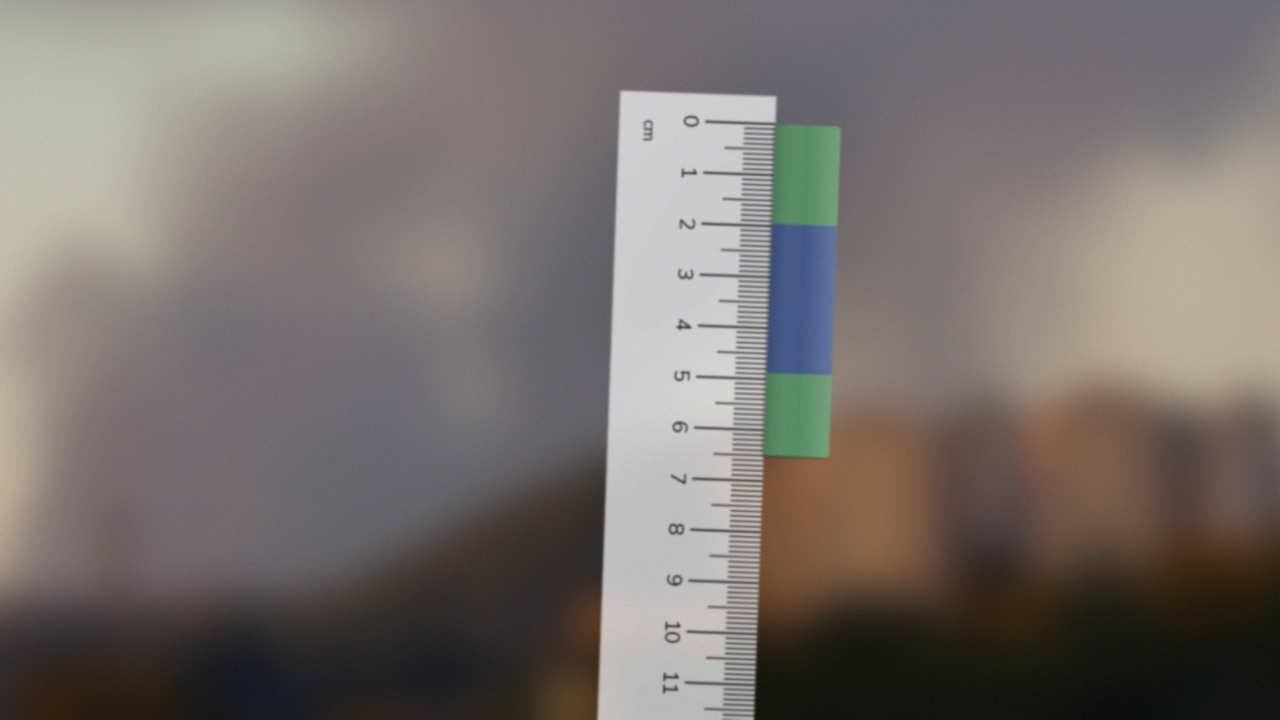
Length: 6.5 cm
